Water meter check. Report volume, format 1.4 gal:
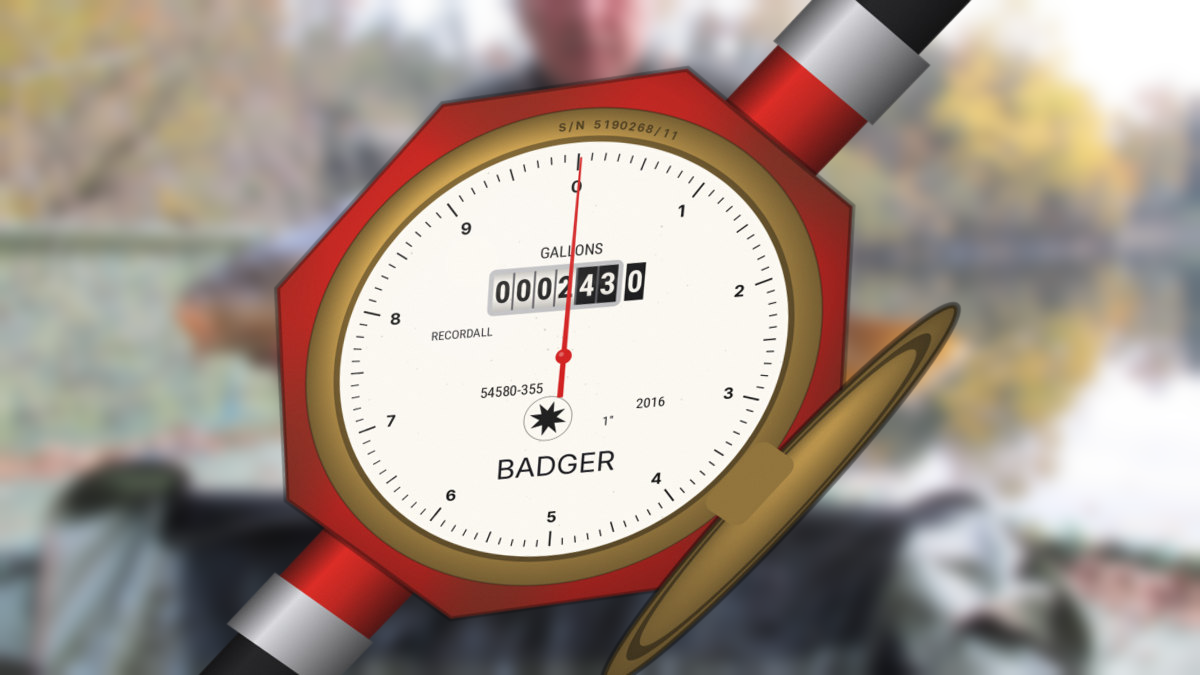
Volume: 2430.0 gal
